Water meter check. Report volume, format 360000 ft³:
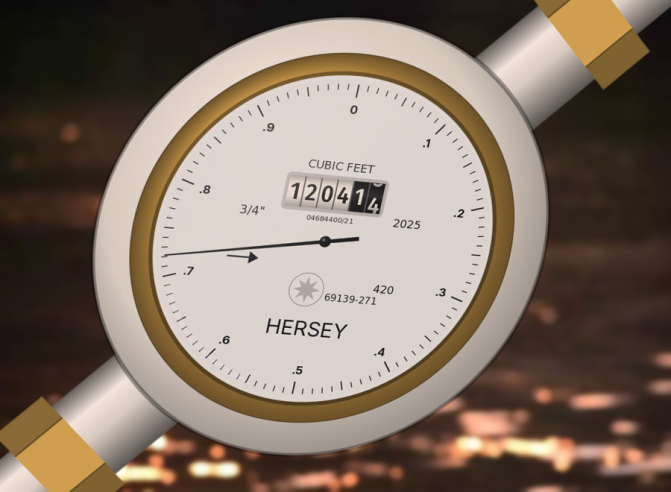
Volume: 120413.72 ft³
